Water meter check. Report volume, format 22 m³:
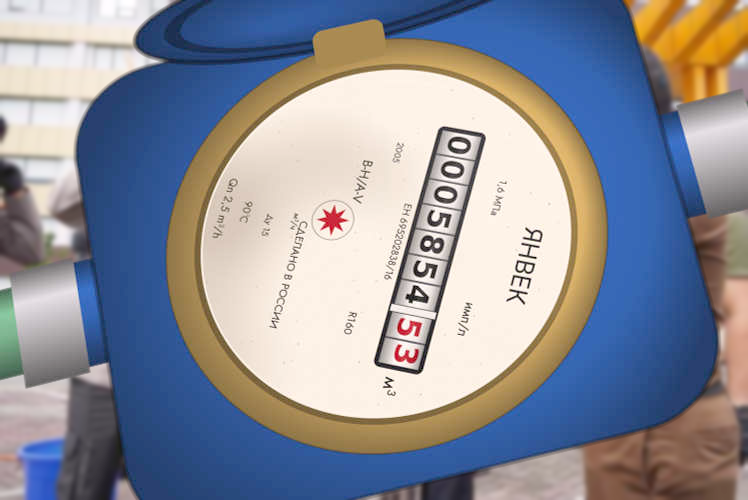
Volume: 5854.53 m³
